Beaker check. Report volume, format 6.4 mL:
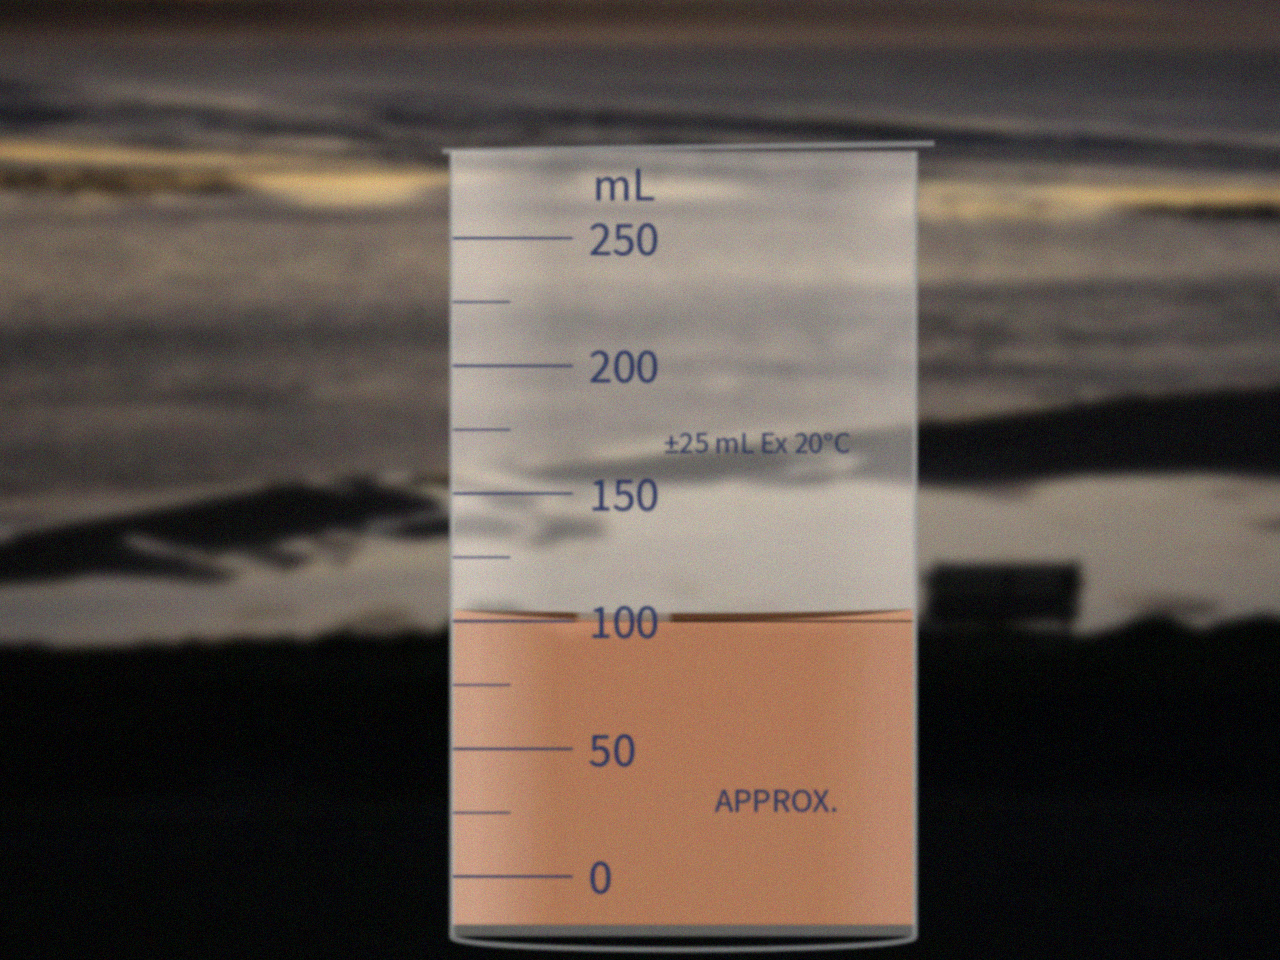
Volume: 100 mL
